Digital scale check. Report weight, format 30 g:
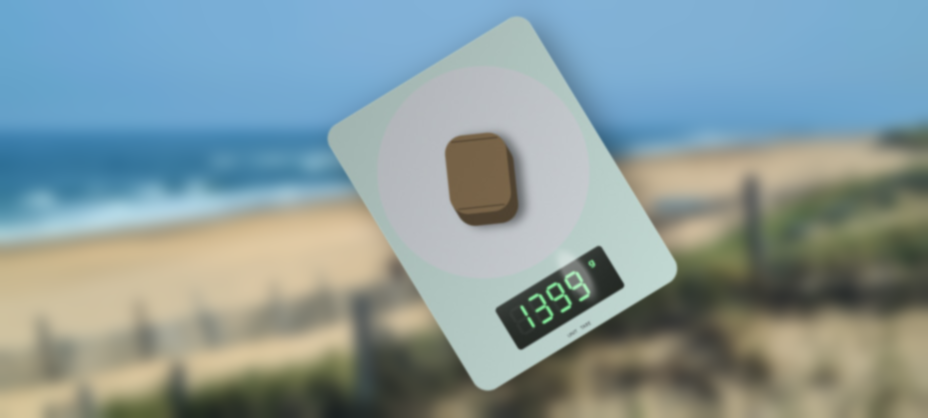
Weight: 1399 g
